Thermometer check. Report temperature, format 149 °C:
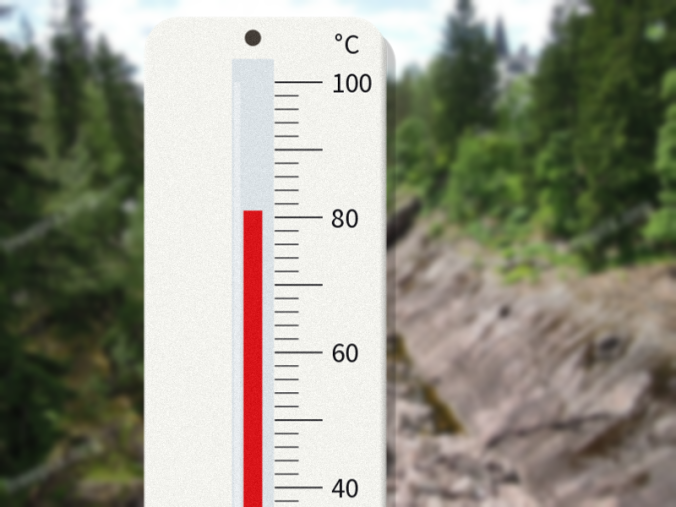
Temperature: 81 °C
